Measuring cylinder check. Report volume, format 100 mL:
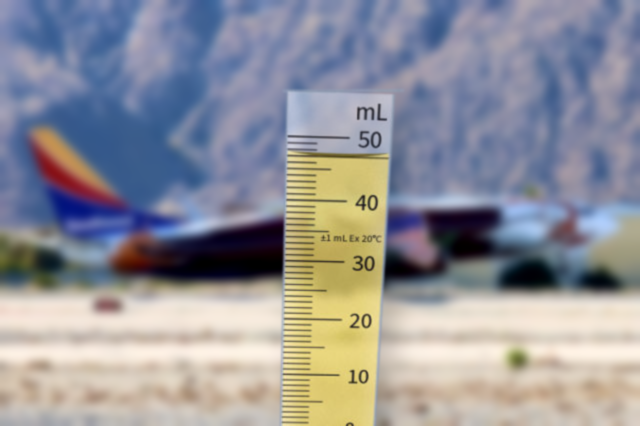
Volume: 47 mL
